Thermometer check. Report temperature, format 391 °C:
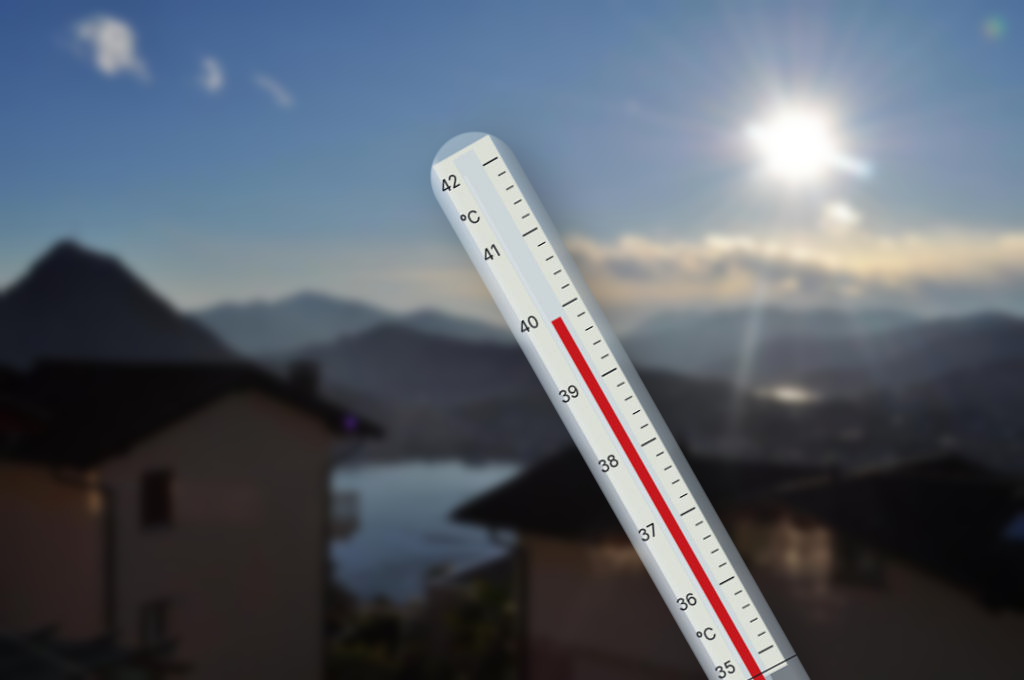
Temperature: 39.9 °C
